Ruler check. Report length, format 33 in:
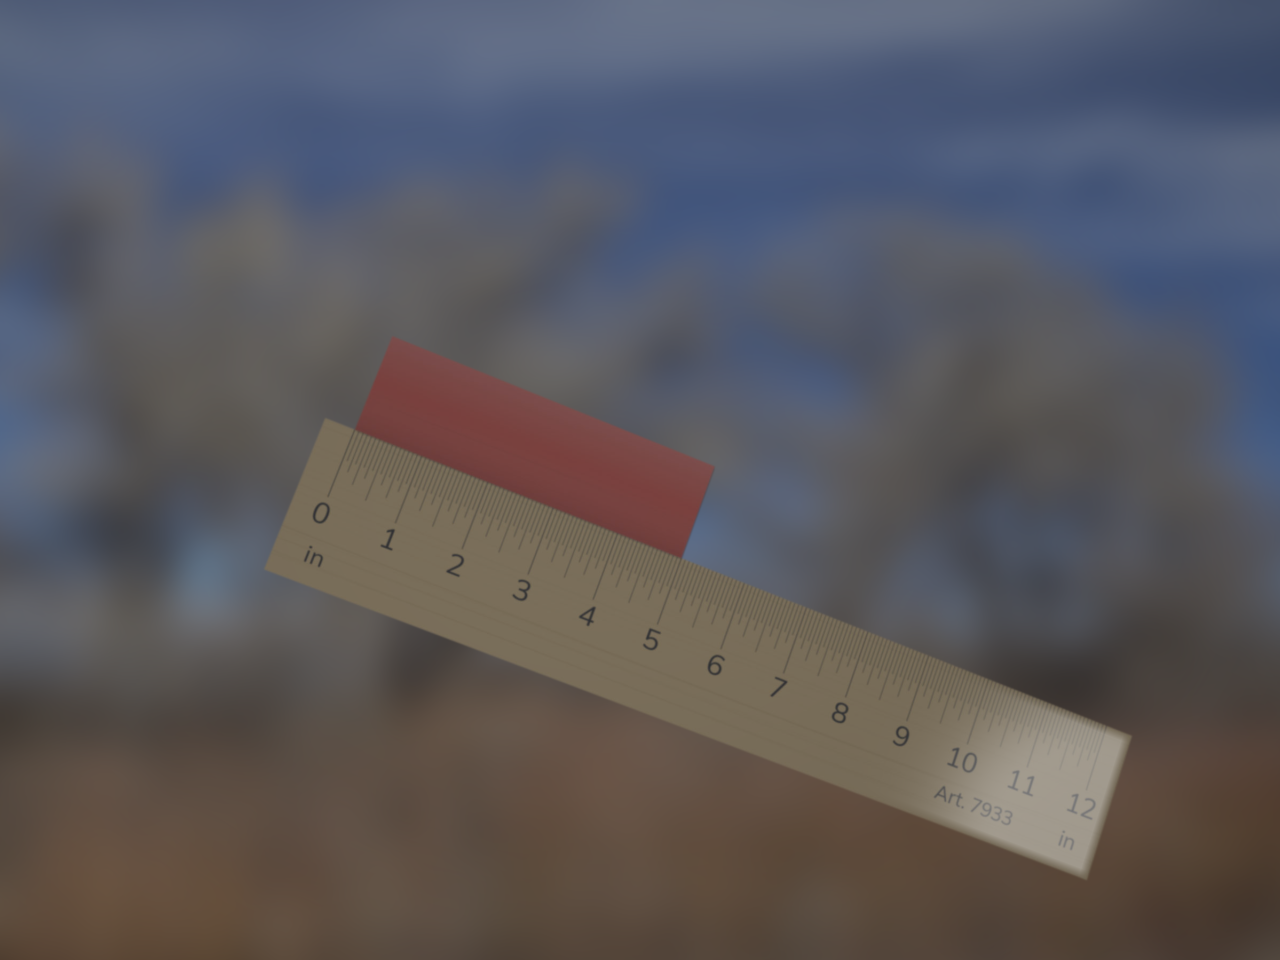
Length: 5 in
